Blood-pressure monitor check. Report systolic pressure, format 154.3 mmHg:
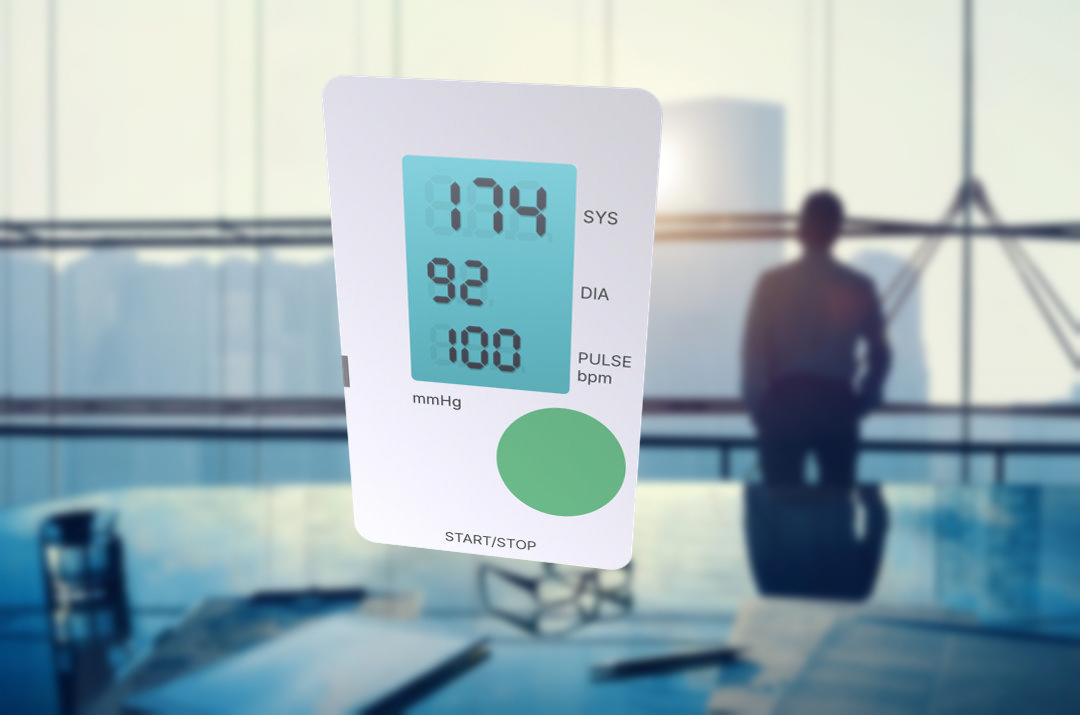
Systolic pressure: 174 mmHg
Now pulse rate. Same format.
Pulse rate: 100 bpm
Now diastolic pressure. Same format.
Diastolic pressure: 92 mmHg
